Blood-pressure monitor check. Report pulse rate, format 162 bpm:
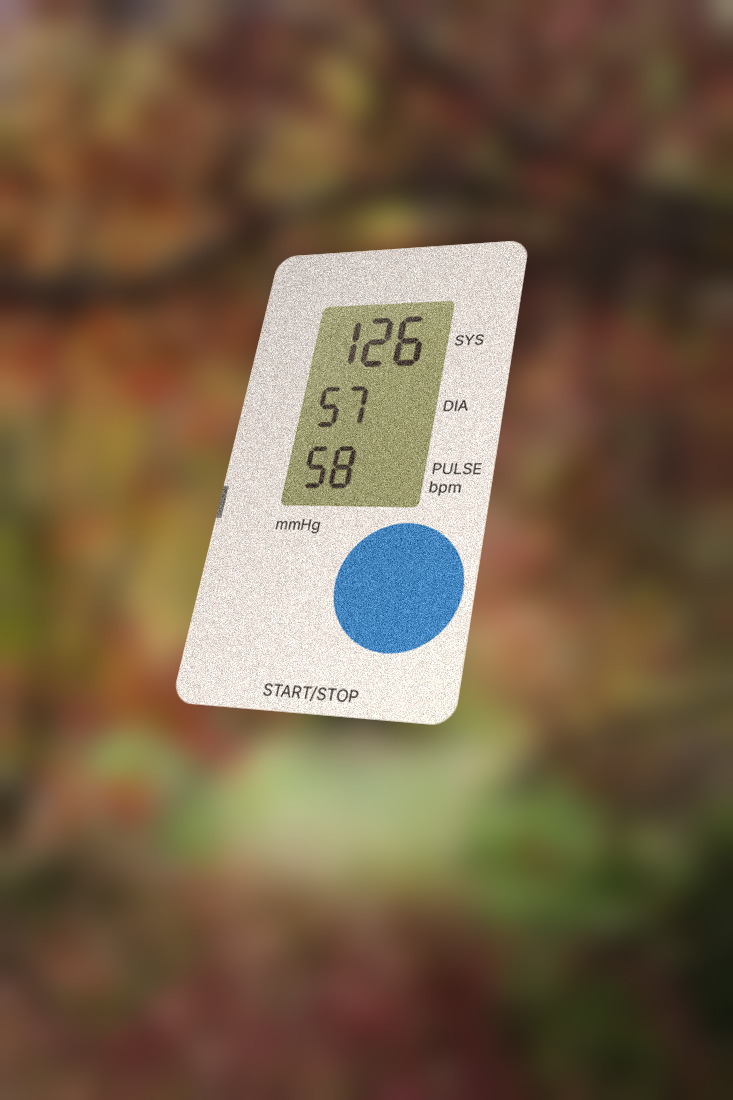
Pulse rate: 58 bpm
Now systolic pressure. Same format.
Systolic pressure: 126 mmHg
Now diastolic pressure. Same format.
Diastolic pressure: 57 mmHg
